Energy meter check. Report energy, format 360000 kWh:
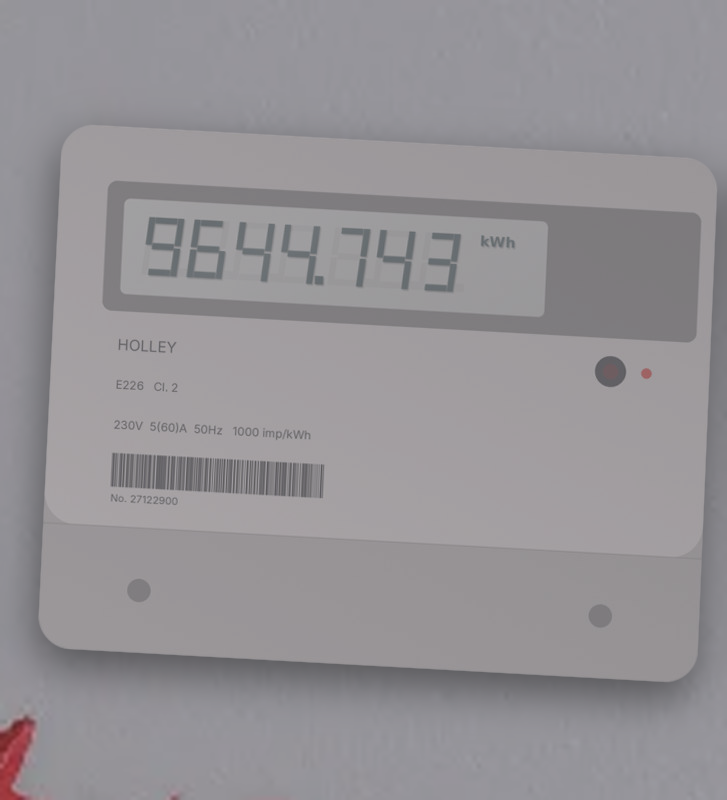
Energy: 9644.743 kWh
